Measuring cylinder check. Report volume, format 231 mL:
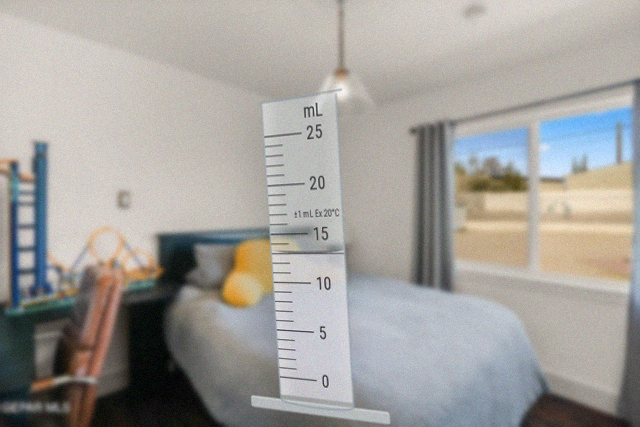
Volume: 13 mL
